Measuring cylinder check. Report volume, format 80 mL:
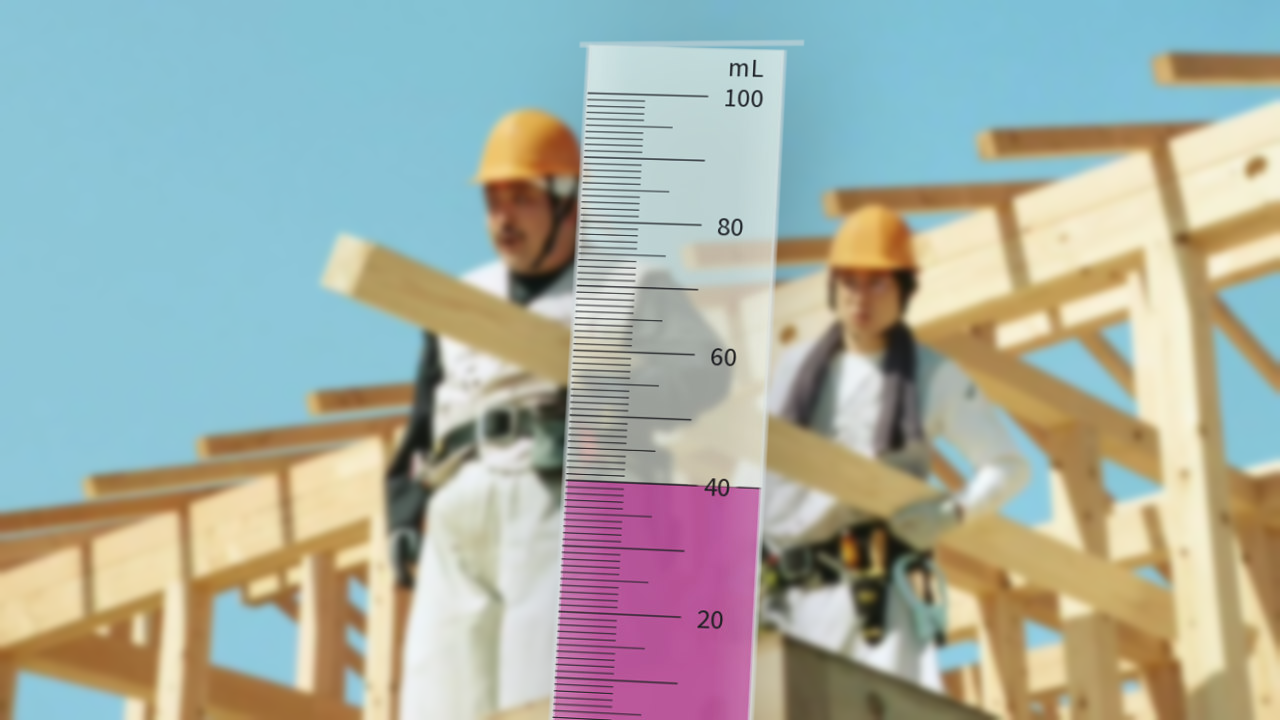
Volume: 40 mL
